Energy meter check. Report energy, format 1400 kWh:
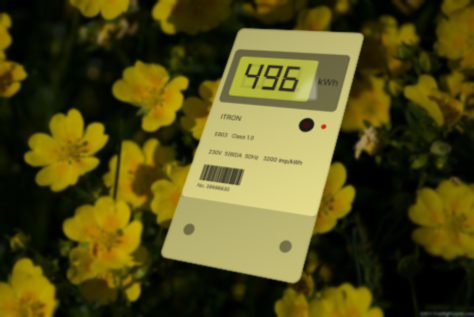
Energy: 496 kWh
